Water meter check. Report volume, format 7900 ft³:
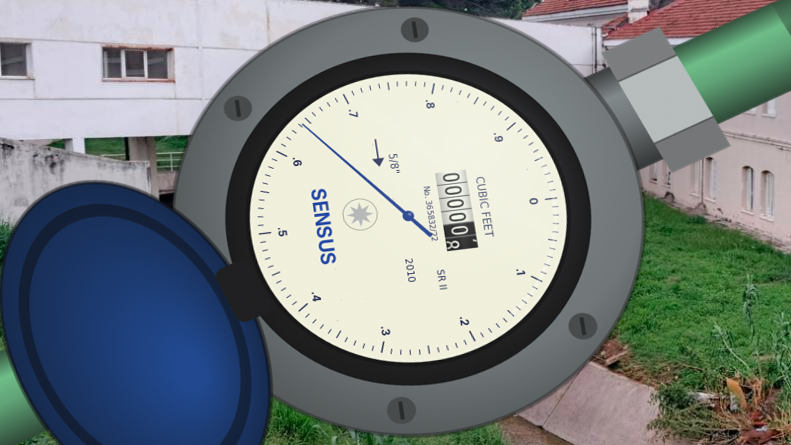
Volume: 7.64 ft³
